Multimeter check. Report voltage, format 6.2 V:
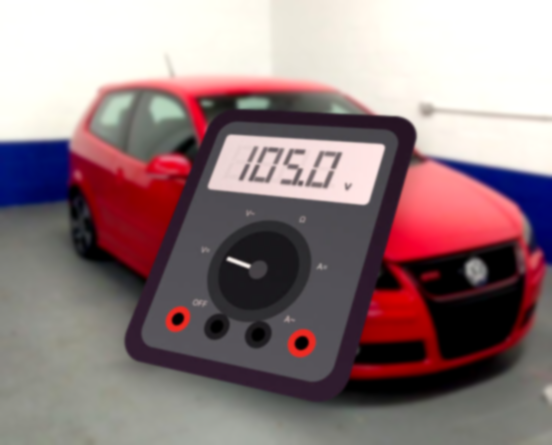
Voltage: 105.0 V
